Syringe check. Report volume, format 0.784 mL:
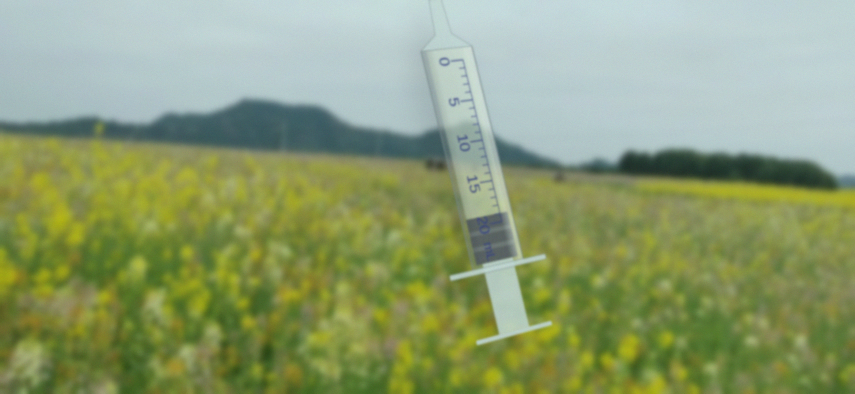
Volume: 19 mL
